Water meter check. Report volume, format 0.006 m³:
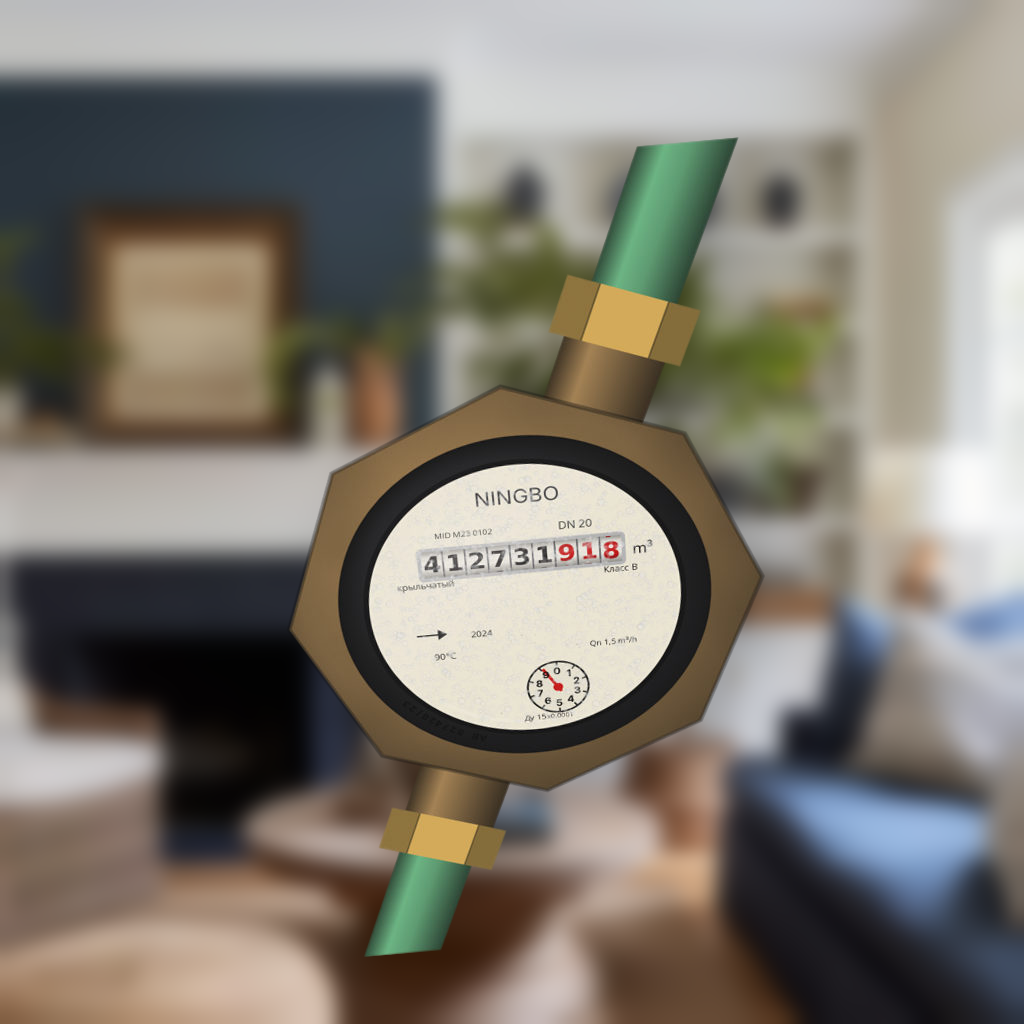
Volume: 412731.9179 m³
